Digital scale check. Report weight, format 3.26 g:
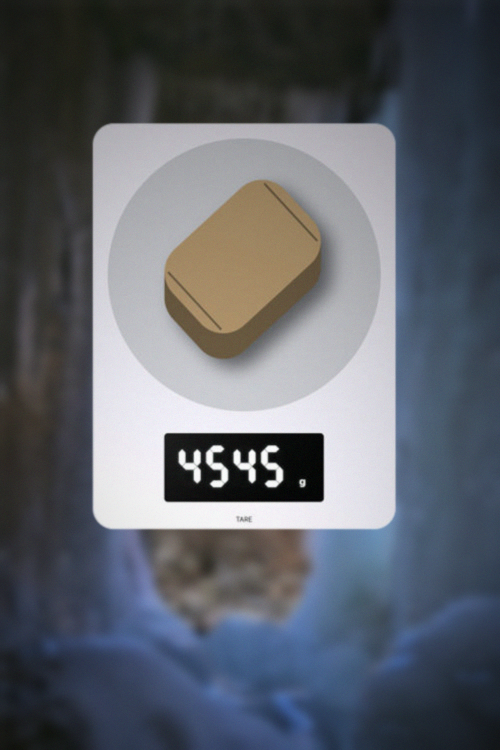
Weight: 4545 g
